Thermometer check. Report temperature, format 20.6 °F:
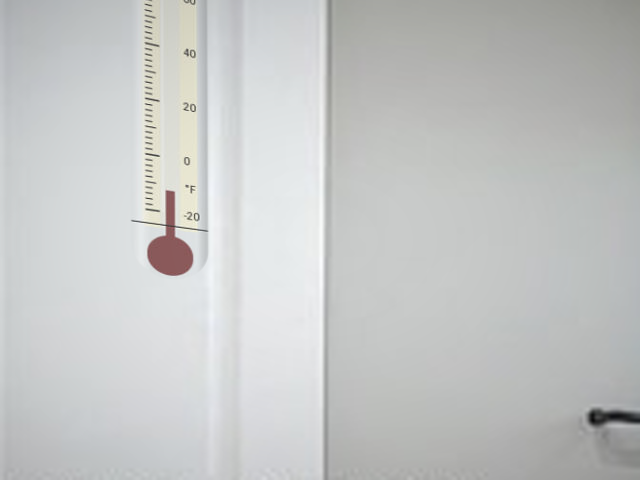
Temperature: -12 °F
